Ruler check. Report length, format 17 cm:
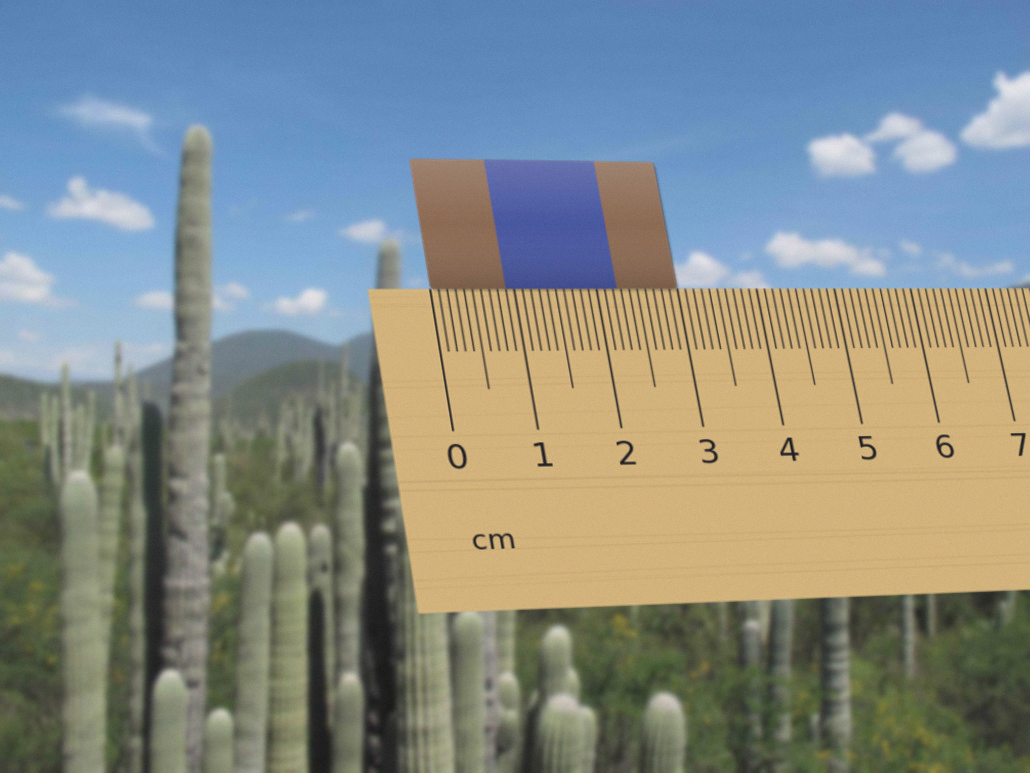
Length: 3 cm
